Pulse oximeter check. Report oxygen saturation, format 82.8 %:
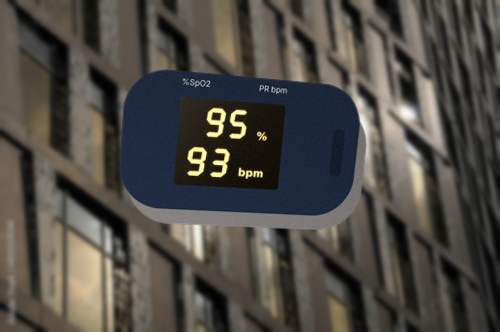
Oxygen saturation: 95 %
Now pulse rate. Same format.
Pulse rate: 93 bpm
